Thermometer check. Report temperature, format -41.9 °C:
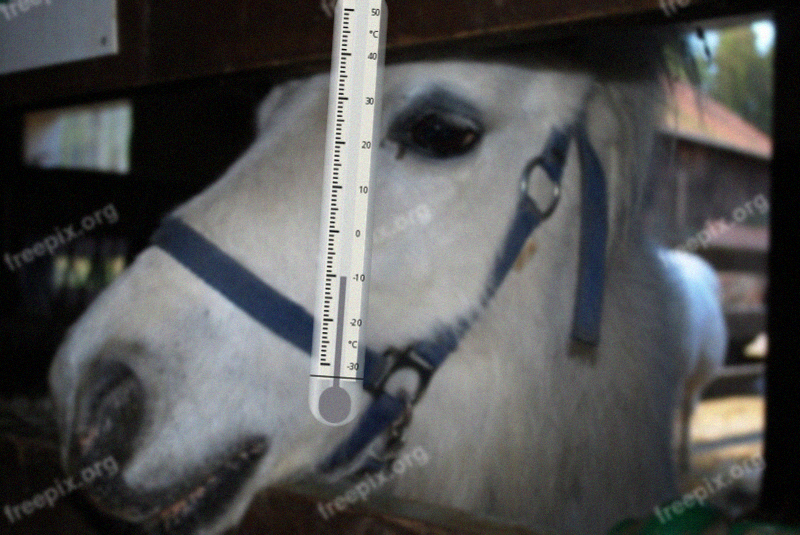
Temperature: -10 °C
